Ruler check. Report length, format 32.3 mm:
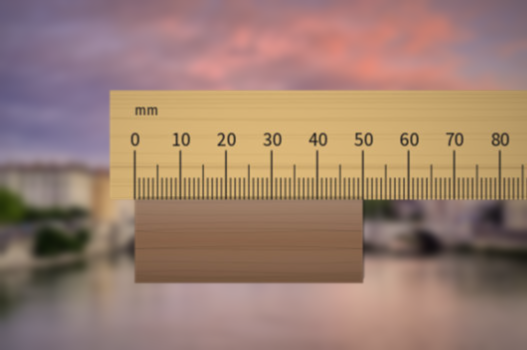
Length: 50 mm
